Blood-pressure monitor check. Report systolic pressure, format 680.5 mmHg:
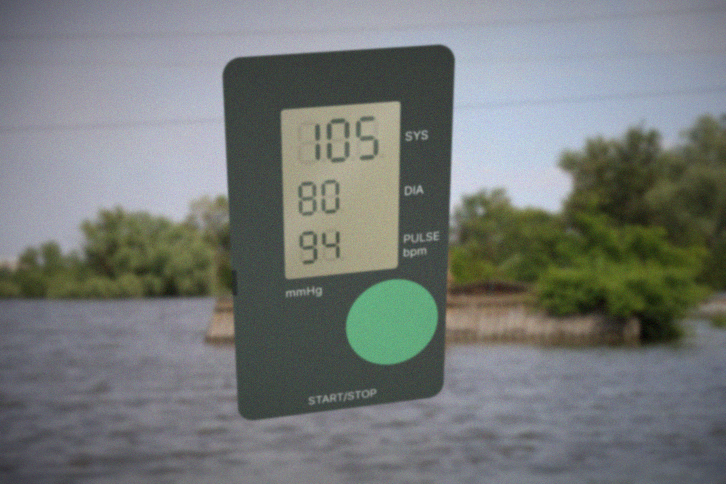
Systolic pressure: 105 mmHg
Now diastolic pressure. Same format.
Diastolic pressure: 80 mmHg
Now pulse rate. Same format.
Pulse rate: 94 bpm
